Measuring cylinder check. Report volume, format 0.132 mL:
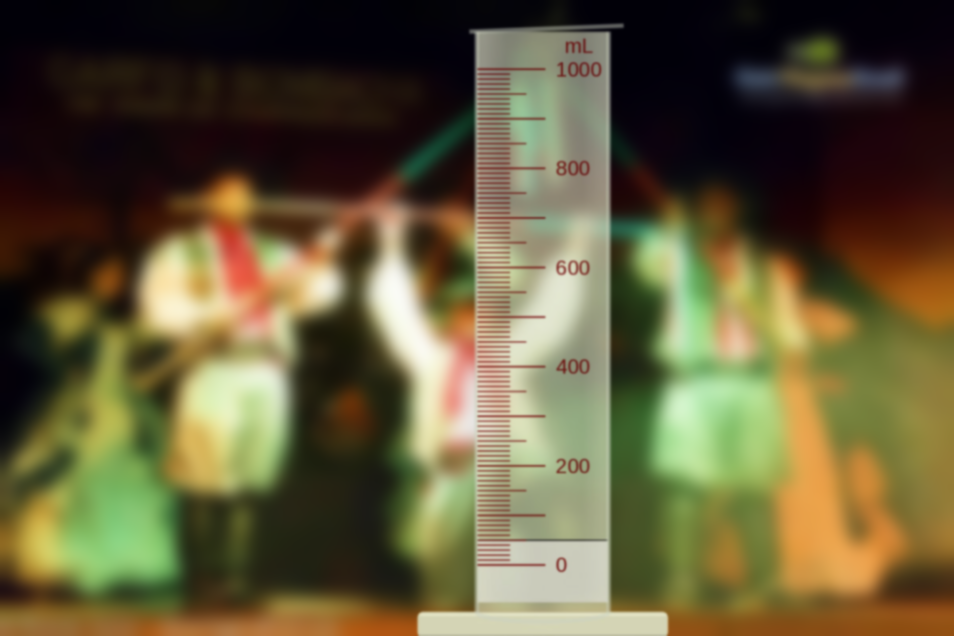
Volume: 50 mL
